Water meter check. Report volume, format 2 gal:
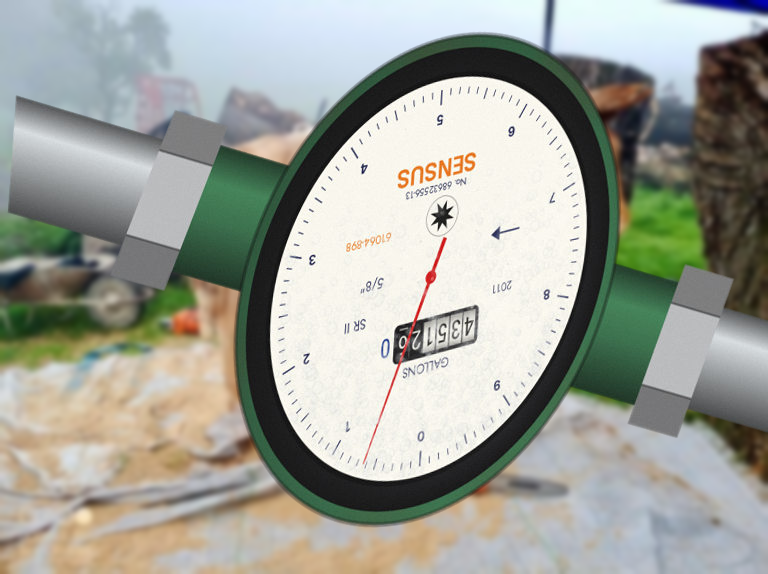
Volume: 4351260.6 gal
